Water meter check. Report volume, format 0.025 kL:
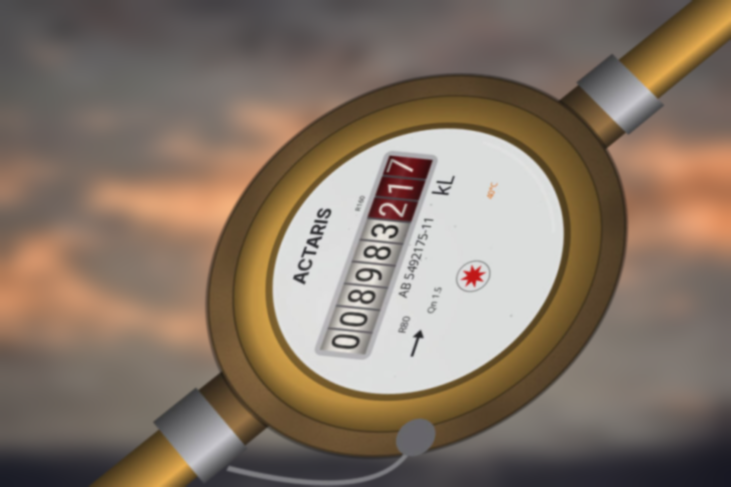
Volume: 8983.217 kL
